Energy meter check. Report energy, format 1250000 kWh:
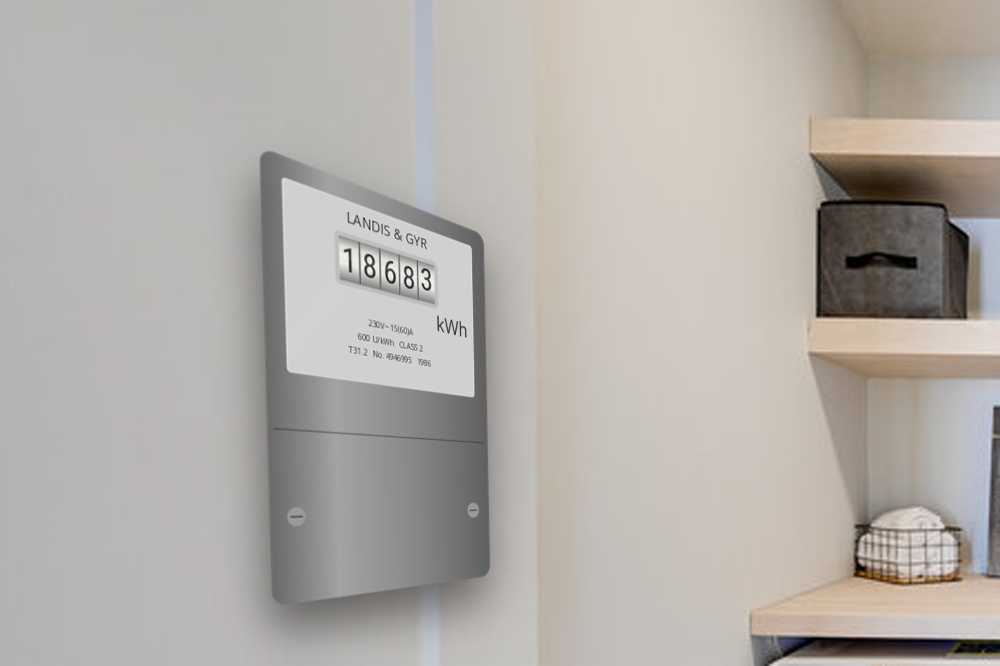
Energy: 18683 kWh
